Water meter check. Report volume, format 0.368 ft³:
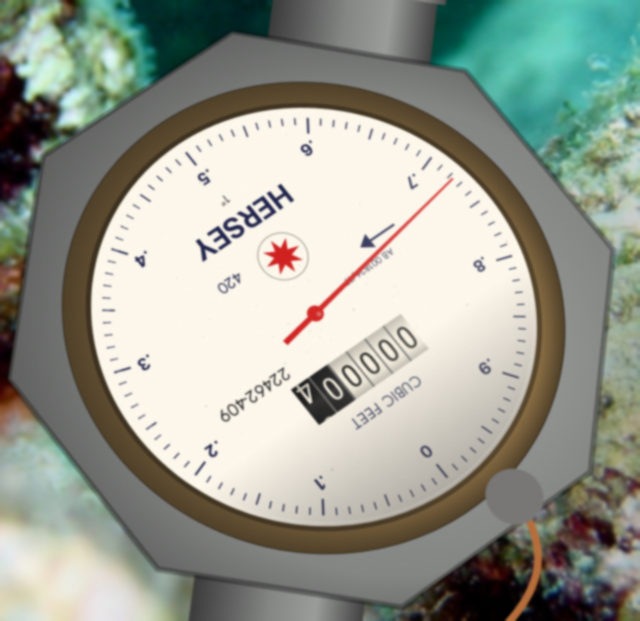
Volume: 3.72 ft³
